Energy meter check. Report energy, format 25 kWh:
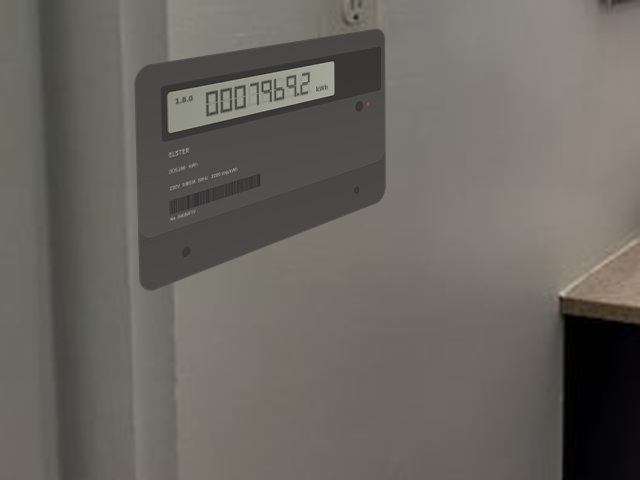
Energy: 7969.2 kWh
